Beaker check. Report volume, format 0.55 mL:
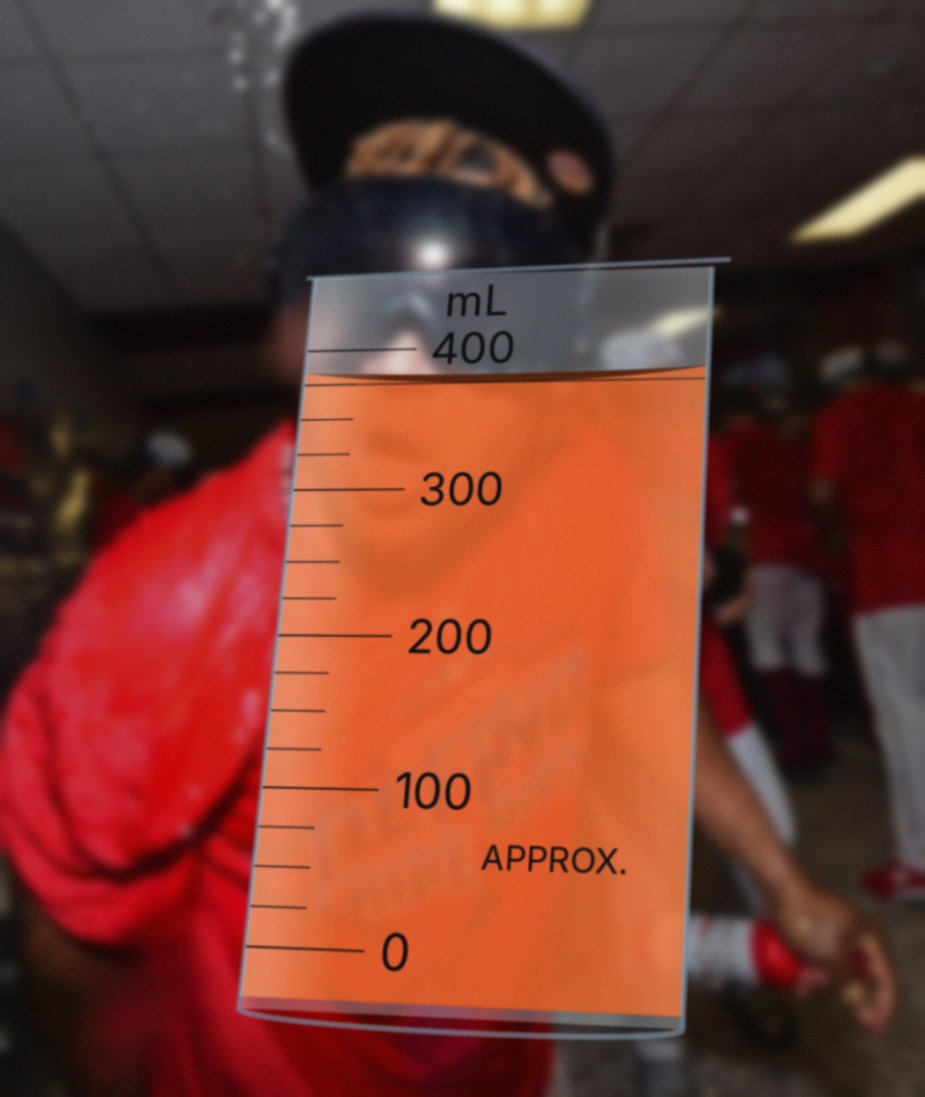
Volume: 375 mL
